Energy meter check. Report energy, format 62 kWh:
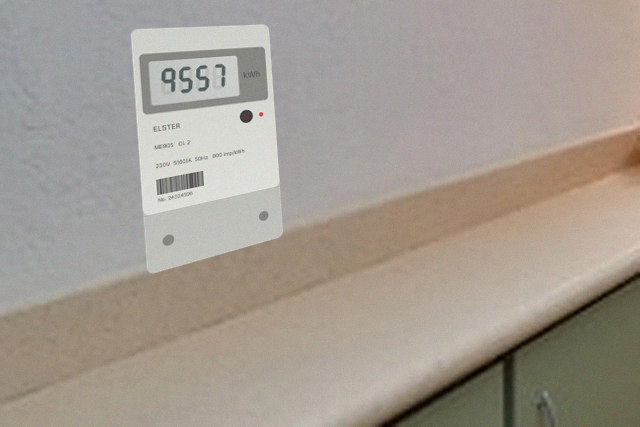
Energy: 9557 kWh
